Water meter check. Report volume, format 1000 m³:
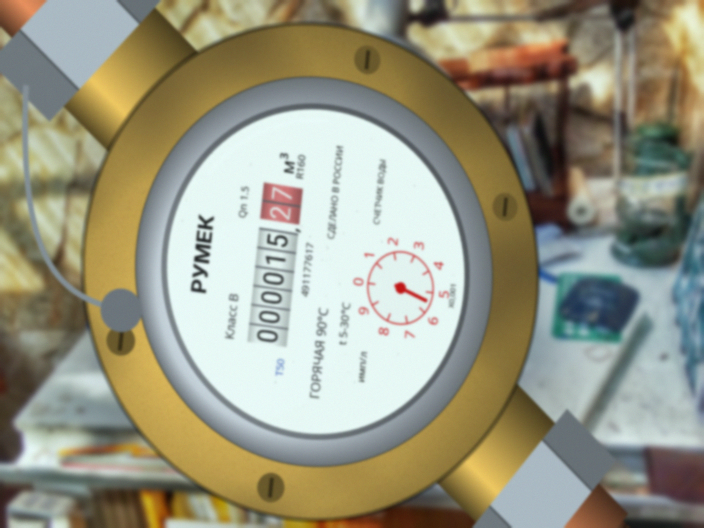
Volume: 15.275 m³
